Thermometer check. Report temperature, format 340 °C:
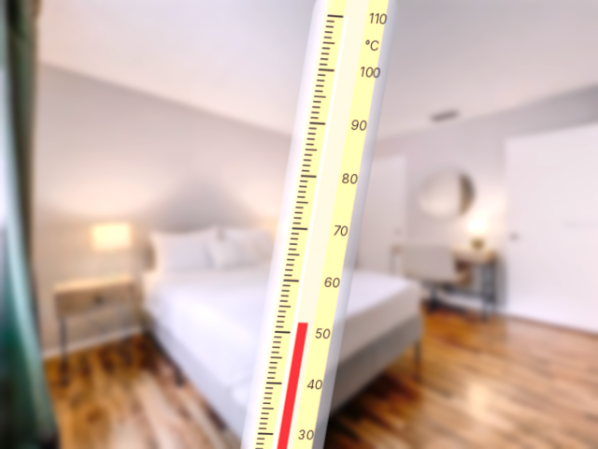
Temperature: 52 °C
